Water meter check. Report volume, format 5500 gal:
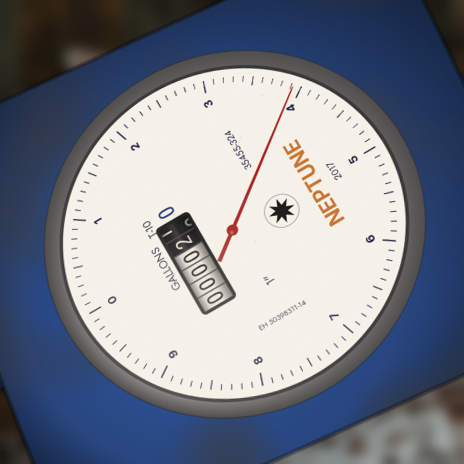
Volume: 213.9 gal
